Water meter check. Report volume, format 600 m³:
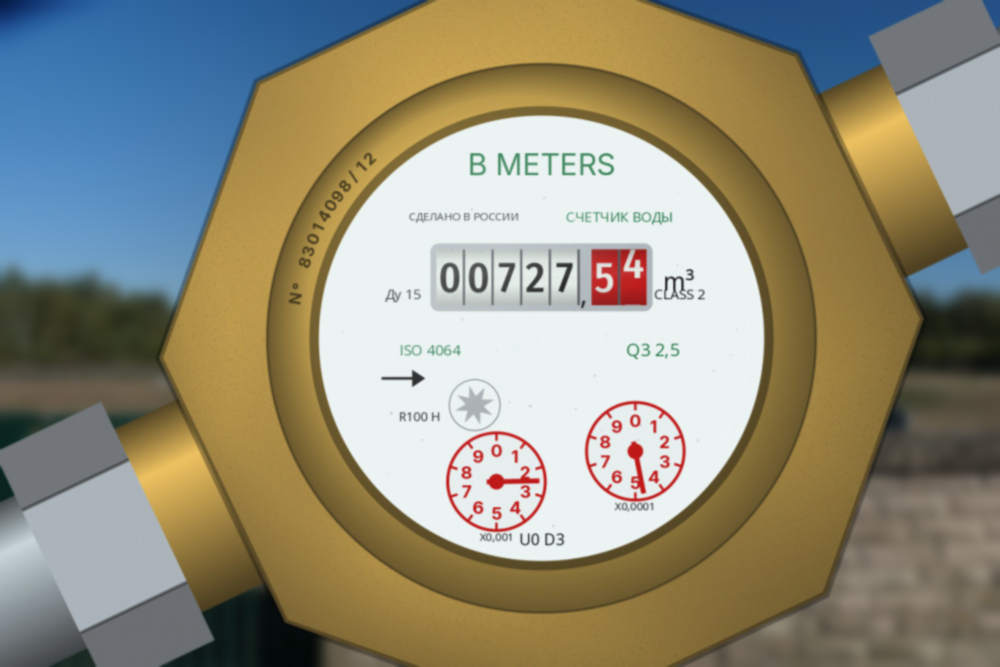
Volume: 727.5424 m³
